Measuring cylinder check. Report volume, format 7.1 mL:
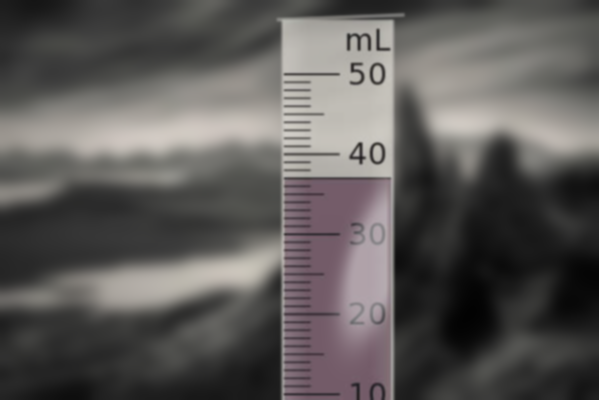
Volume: 37 mL
